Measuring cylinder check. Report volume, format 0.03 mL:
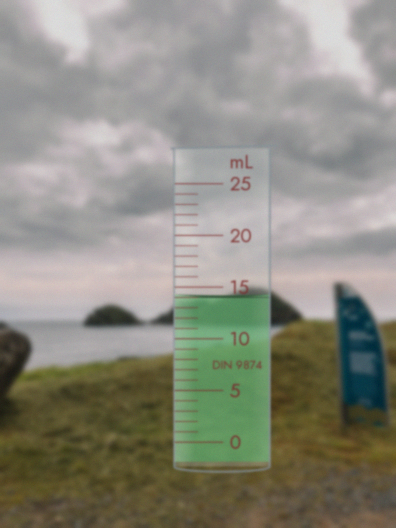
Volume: 14 mL
